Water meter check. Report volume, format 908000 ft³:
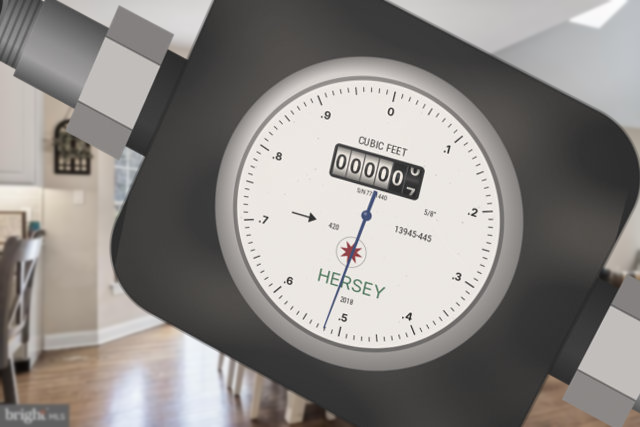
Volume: 6.52 ft³
